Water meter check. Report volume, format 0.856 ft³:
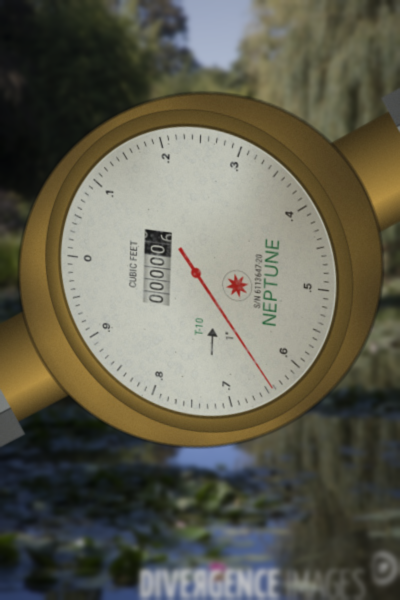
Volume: 5.64 ft³
